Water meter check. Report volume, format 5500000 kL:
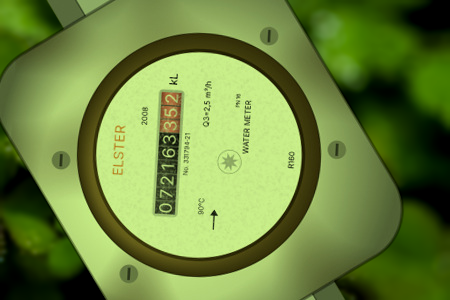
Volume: 72163.352 kL
